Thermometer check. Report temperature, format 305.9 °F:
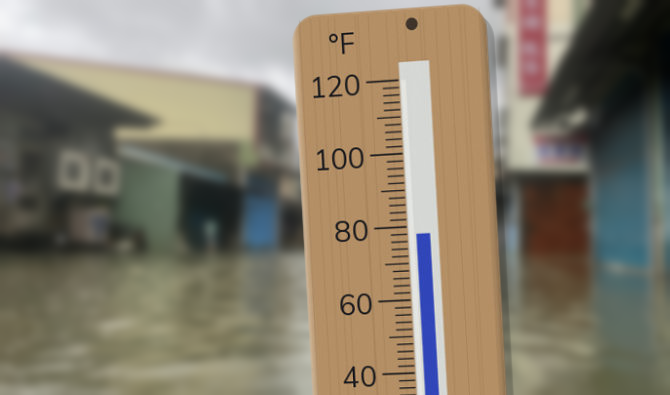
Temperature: 78 °F
